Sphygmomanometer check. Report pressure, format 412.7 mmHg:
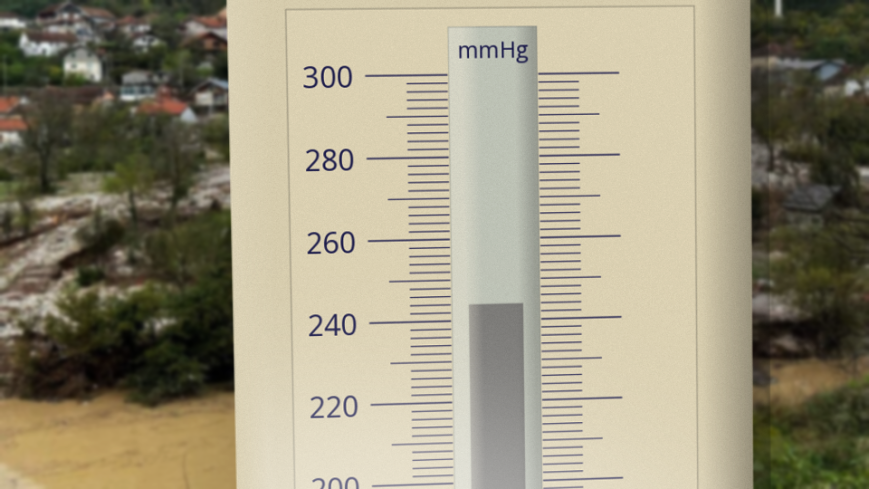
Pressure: 244 mmHg
